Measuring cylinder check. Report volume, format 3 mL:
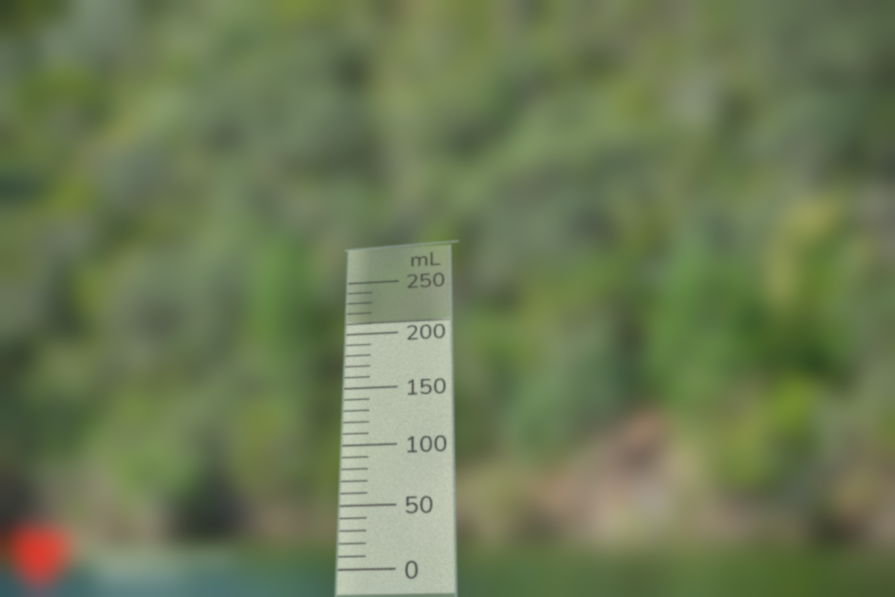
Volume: 210 mL
